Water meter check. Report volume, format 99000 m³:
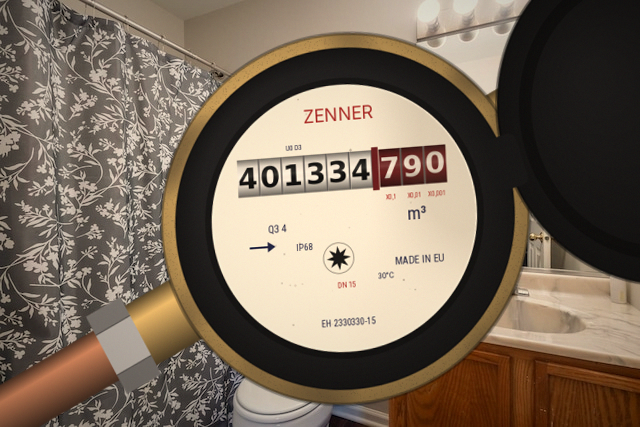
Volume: 401334.790 m³
